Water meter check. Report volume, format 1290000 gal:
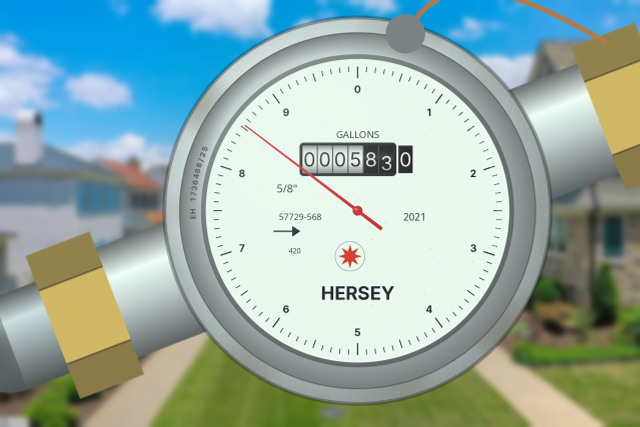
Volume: 5828.5 gal
